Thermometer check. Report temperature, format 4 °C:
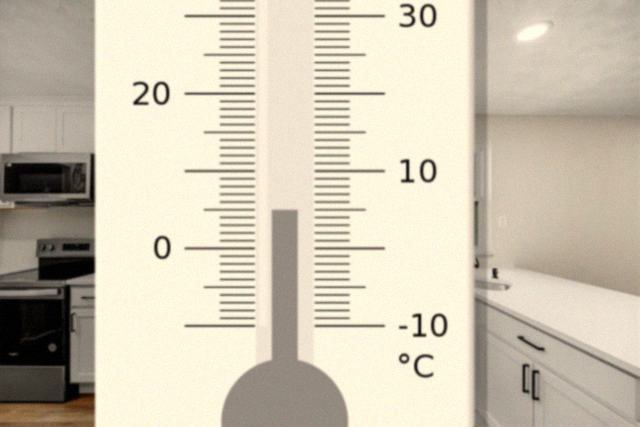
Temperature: 5 °C
